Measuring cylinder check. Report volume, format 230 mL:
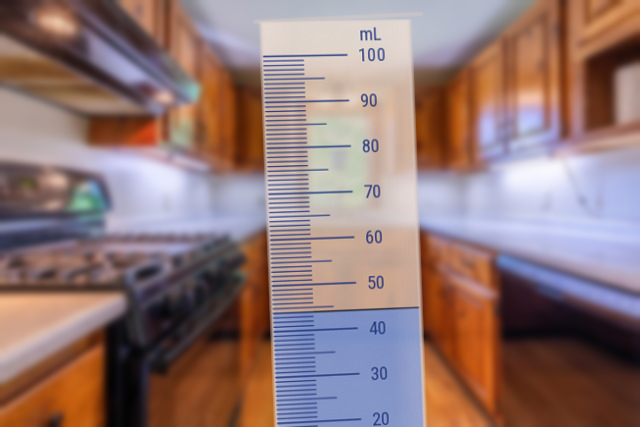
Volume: 44 mL
